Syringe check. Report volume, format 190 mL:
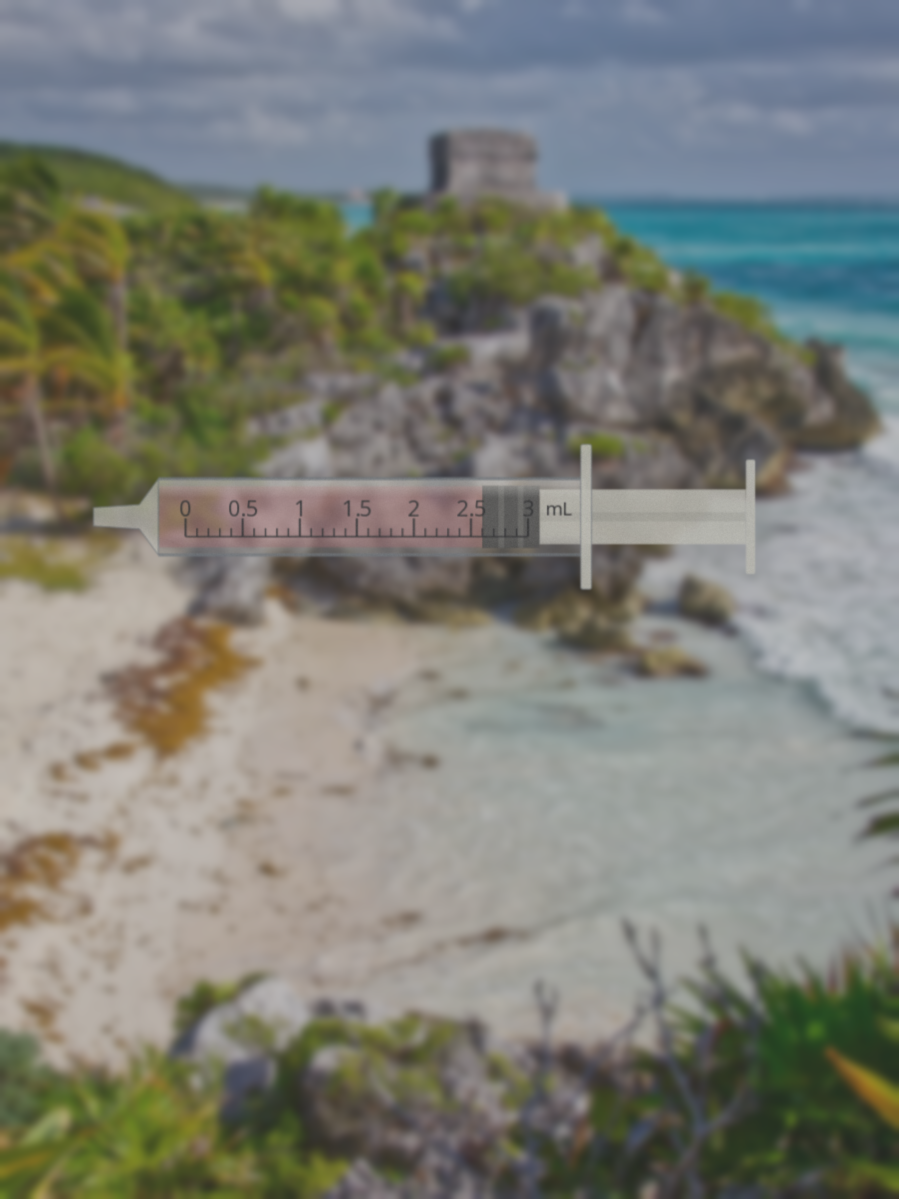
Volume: 2.6 mL
